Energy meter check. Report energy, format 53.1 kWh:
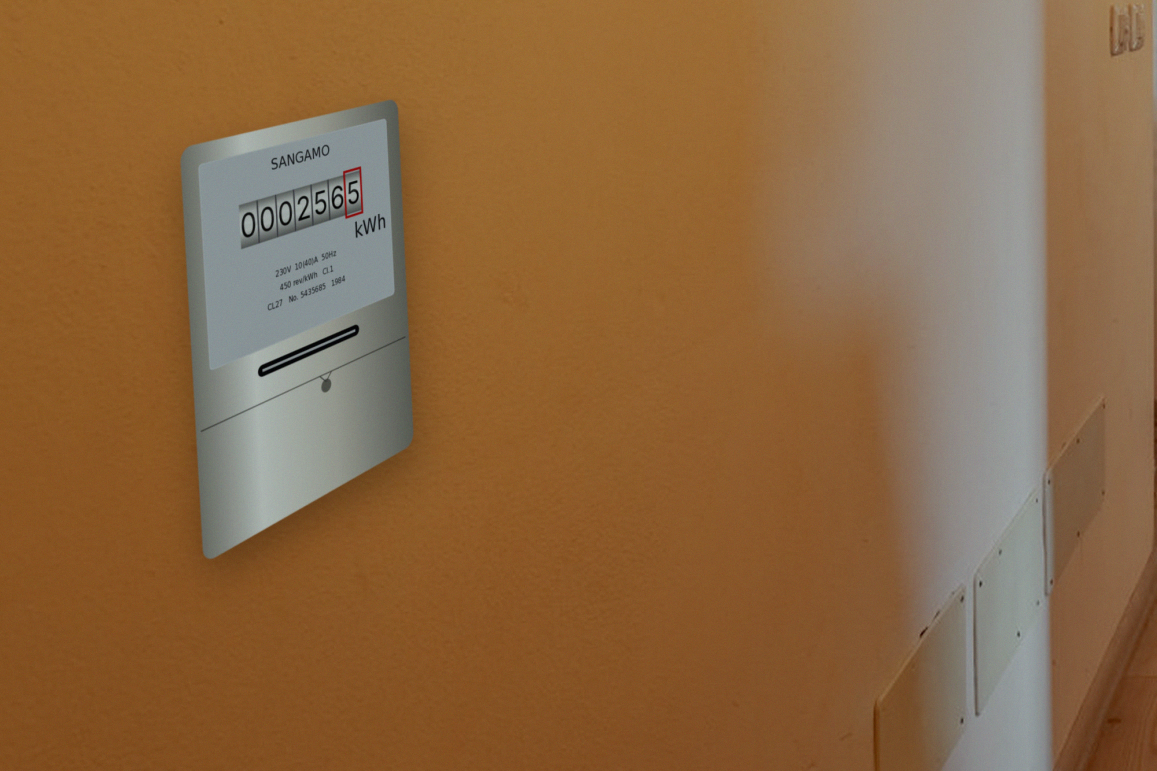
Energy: 256.5 kWh
